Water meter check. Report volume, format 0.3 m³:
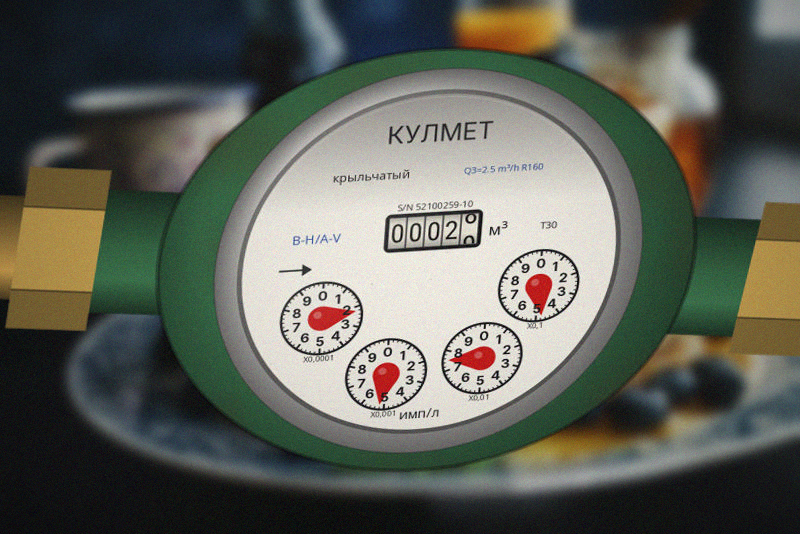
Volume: 28.4752 m³
